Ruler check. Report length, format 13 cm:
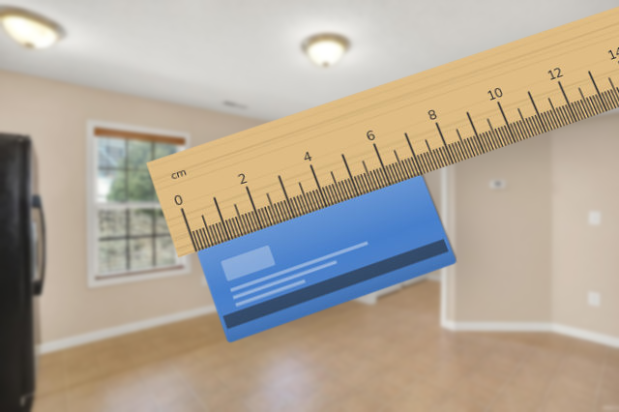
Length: 7 cm
